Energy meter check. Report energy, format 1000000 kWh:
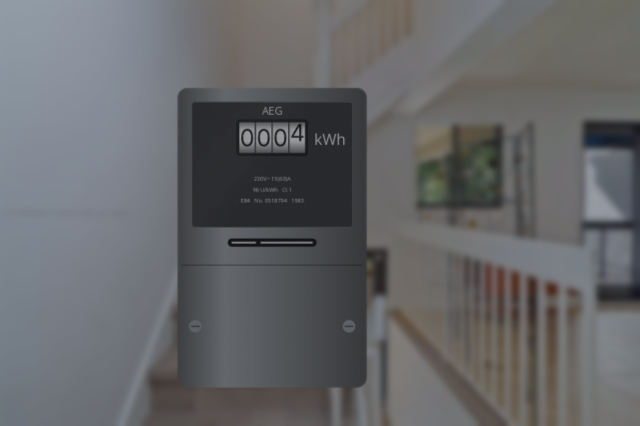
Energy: 4 kWh
